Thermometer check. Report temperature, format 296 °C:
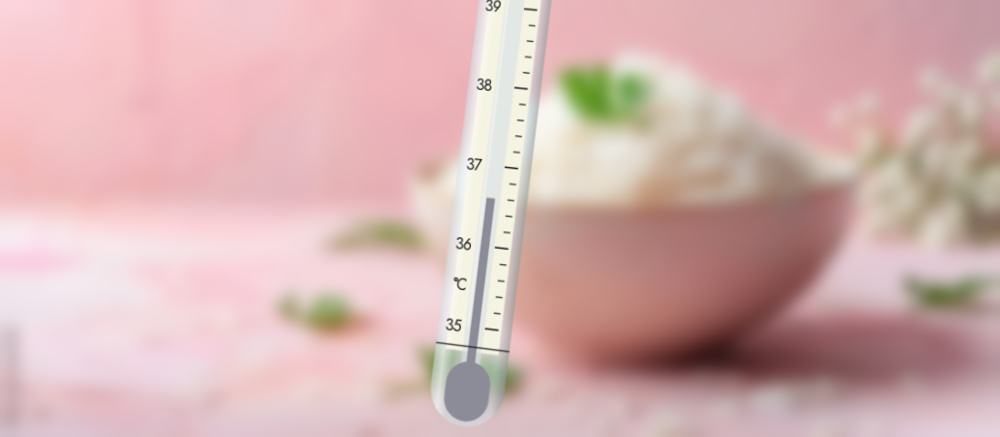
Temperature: 36.6 °C
